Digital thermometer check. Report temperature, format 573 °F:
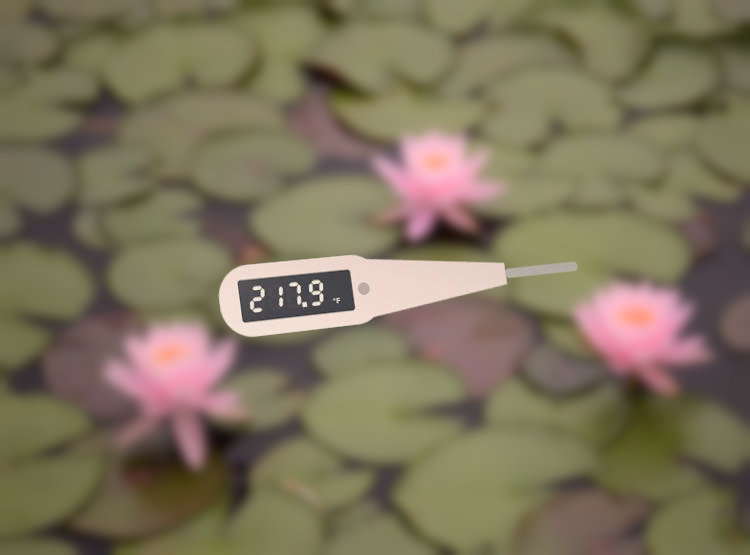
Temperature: 217.9 °F
